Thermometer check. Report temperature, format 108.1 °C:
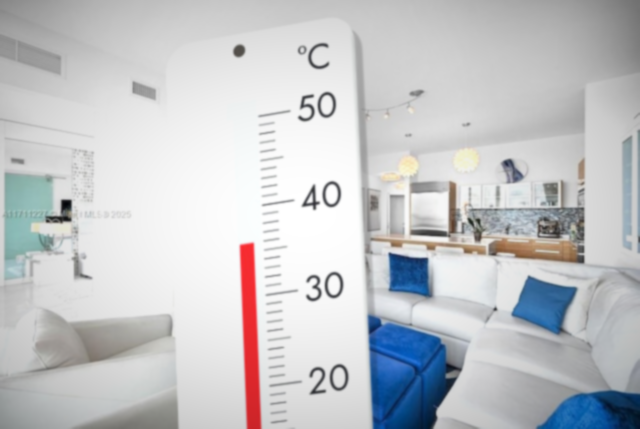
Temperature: 36 °C
